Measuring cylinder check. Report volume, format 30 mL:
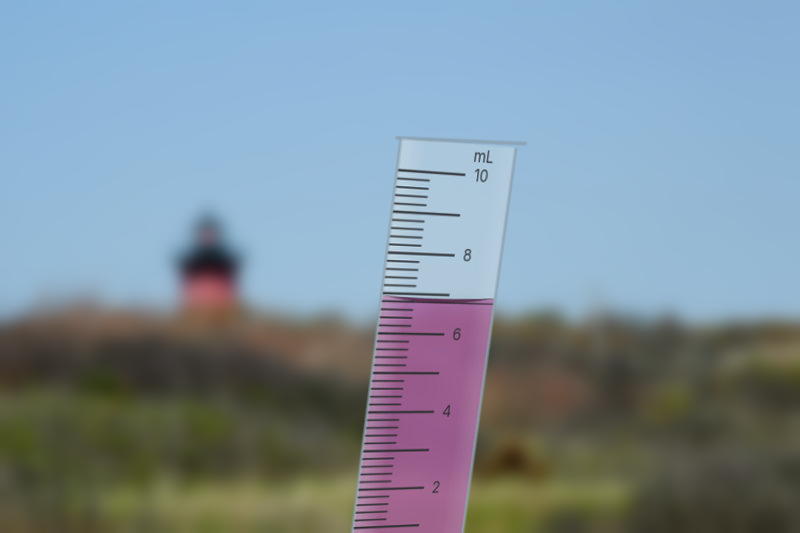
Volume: 6.8 mL
